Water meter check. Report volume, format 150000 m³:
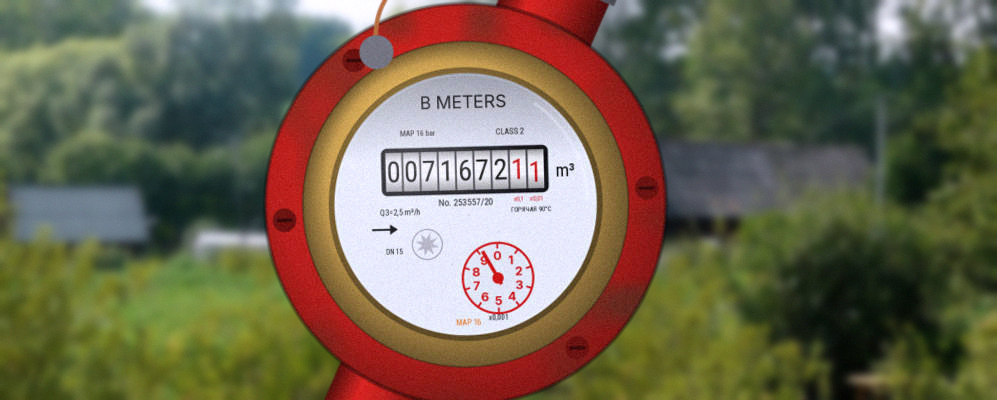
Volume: 71672.109 m³
